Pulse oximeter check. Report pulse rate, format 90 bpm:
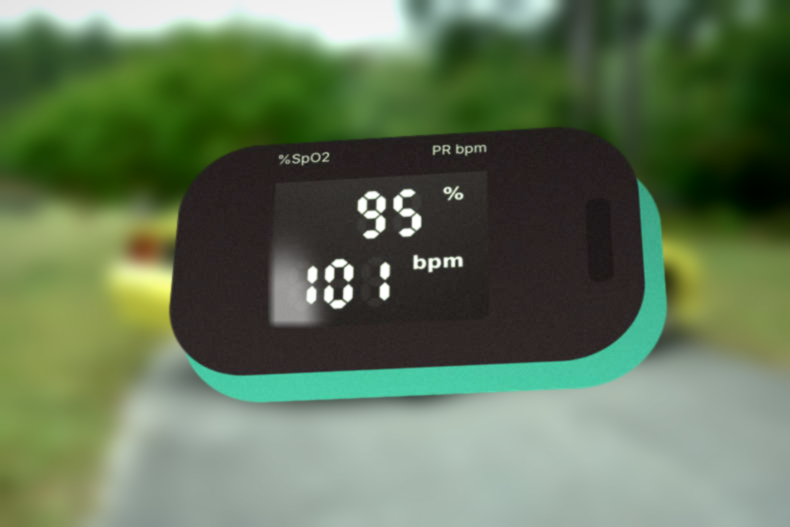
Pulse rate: 101 bpm
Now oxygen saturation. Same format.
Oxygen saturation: 95 %
